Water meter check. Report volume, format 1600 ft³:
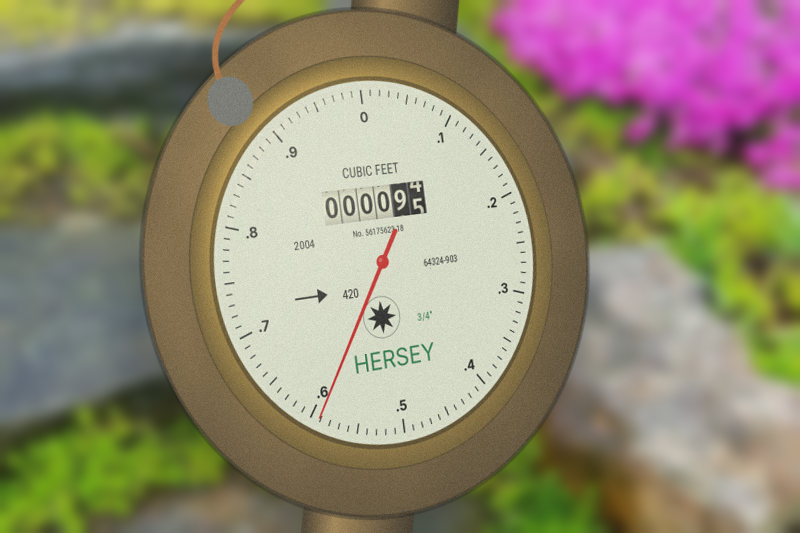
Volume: 94.59 ft³
